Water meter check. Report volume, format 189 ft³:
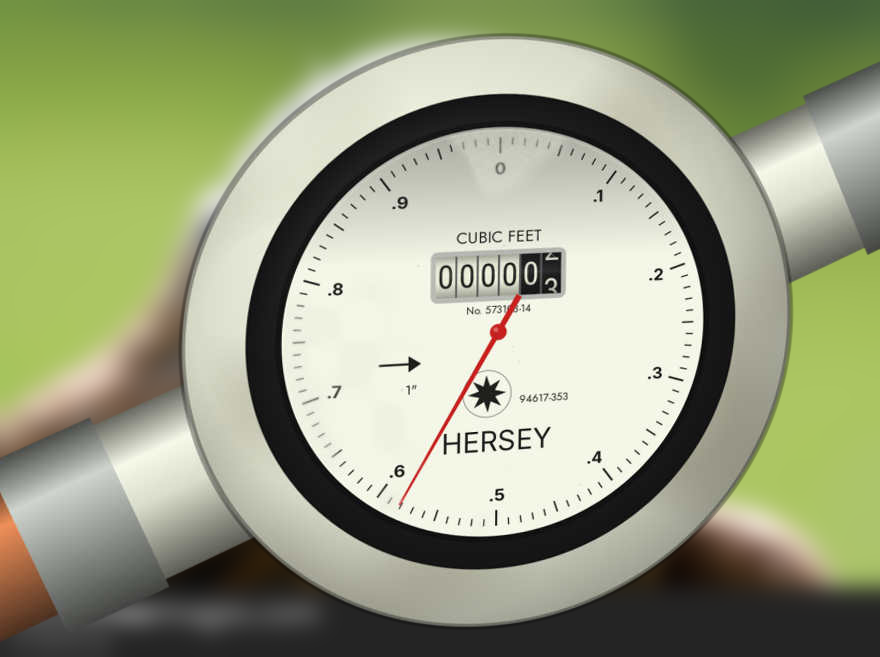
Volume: 2.58 ft³
